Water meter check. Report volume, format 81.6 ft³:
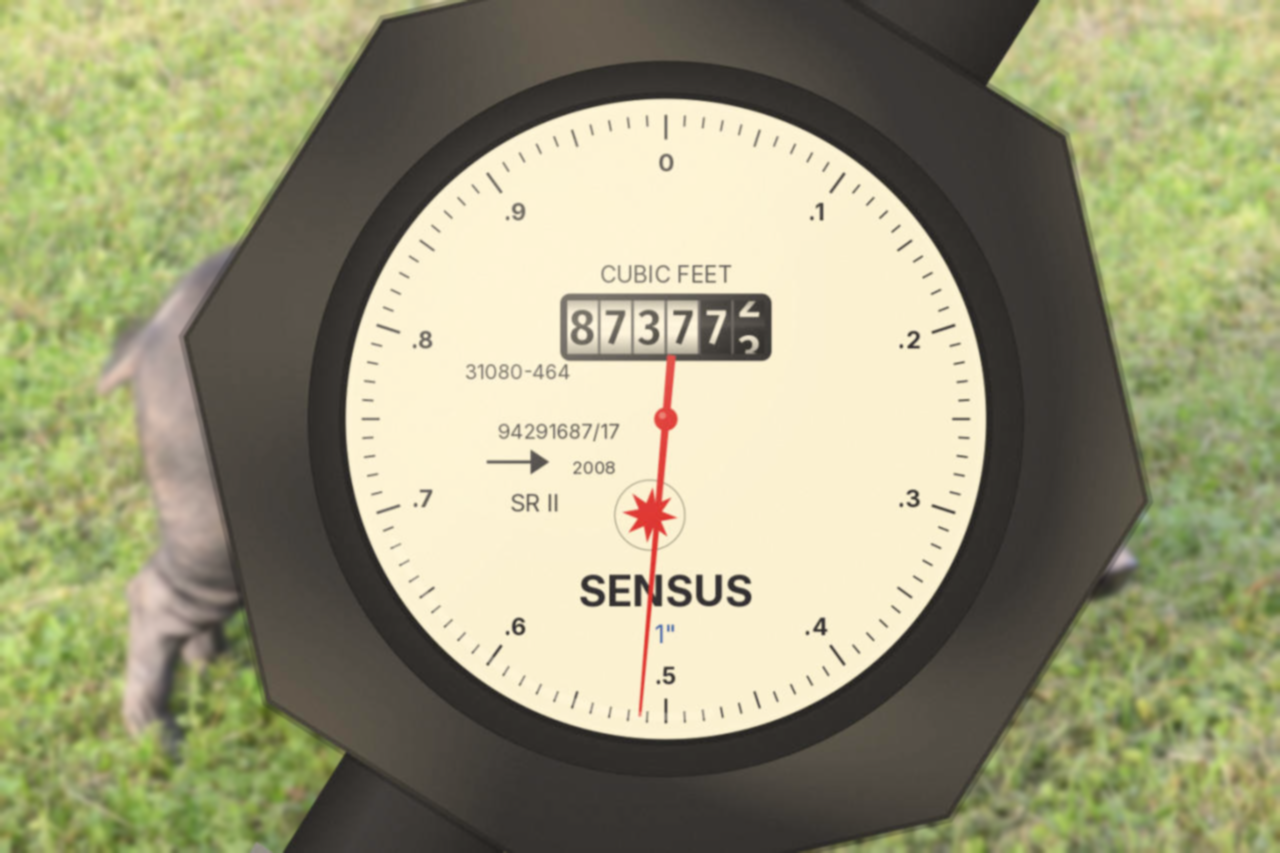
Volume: 873772.51 ft³
